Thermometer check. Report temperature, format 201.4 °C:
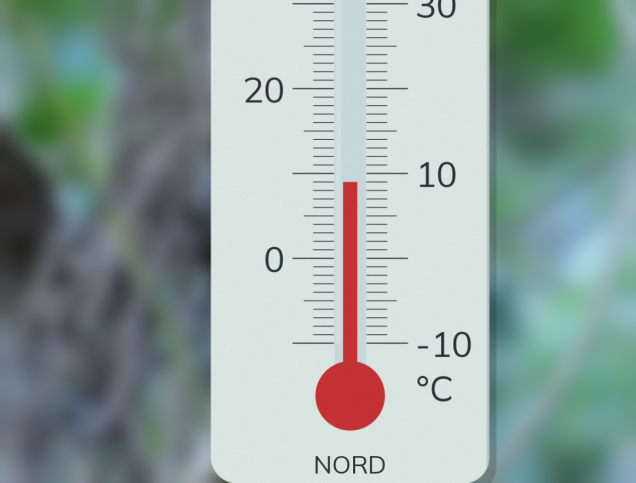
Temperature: 9 °C
